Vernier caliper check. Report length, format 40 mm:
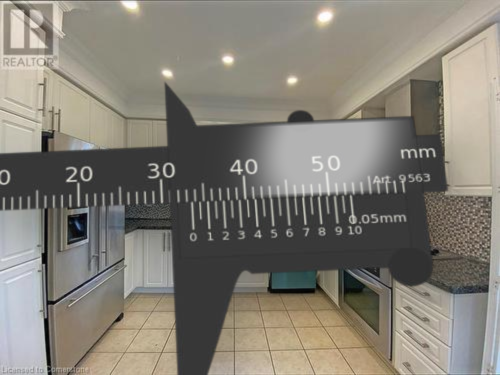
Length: 33.6 mm
